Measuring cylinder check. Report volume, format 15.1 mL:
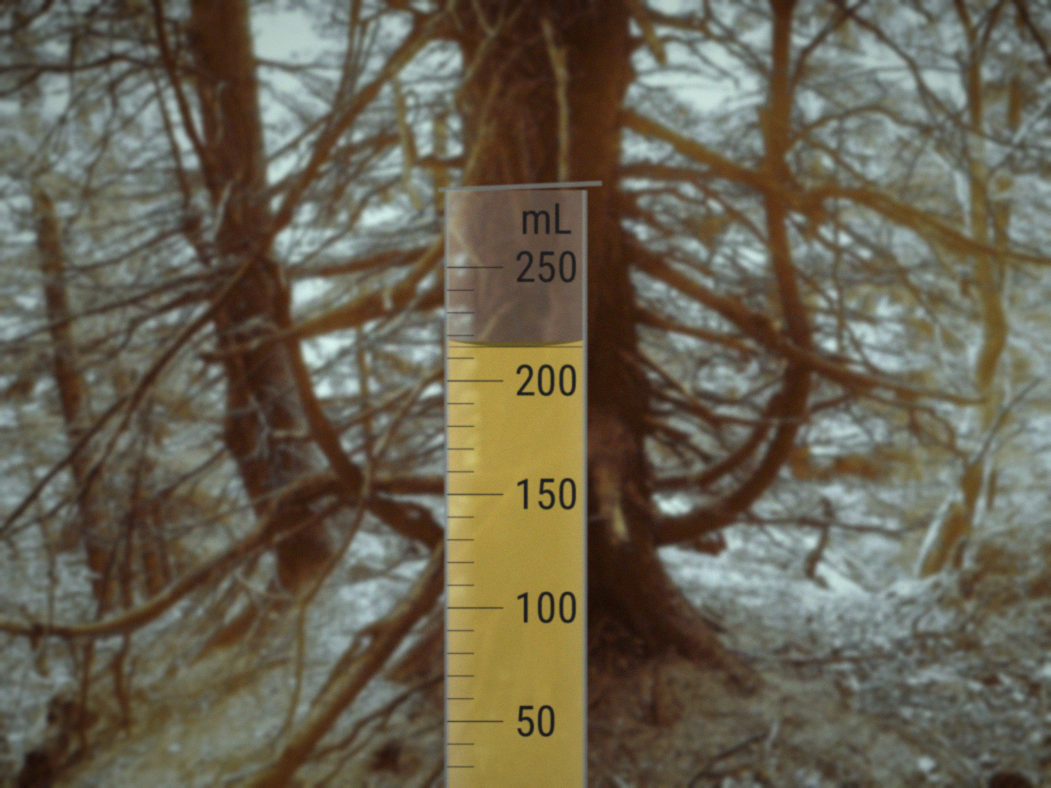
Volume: 215 mL
